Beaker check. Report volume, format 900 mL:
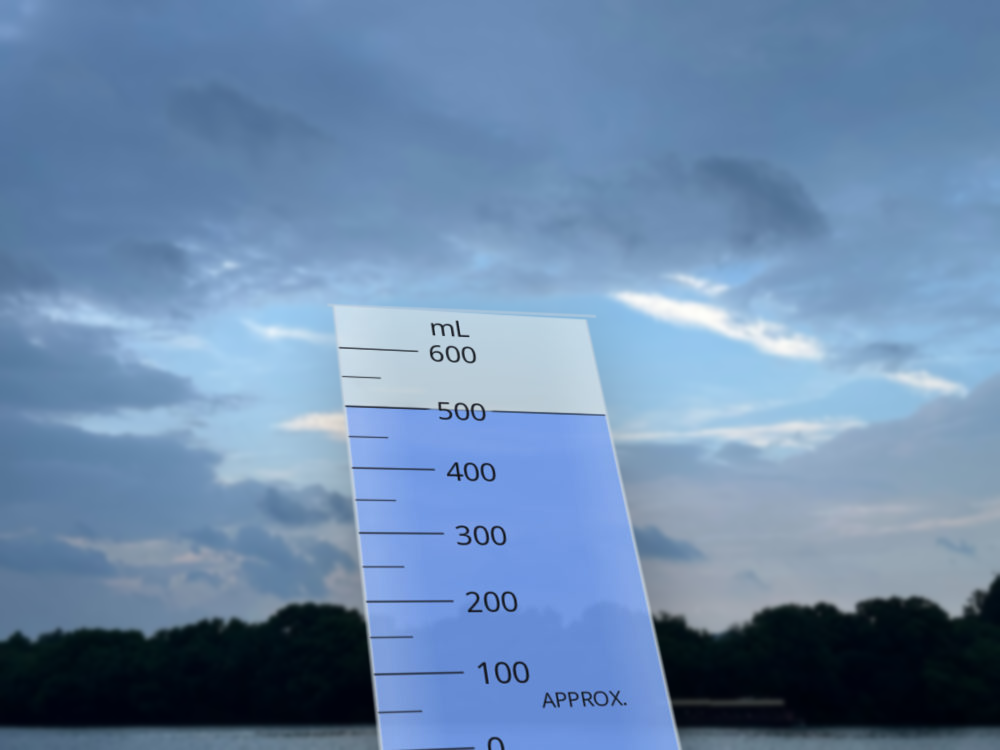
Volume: 500 mL
